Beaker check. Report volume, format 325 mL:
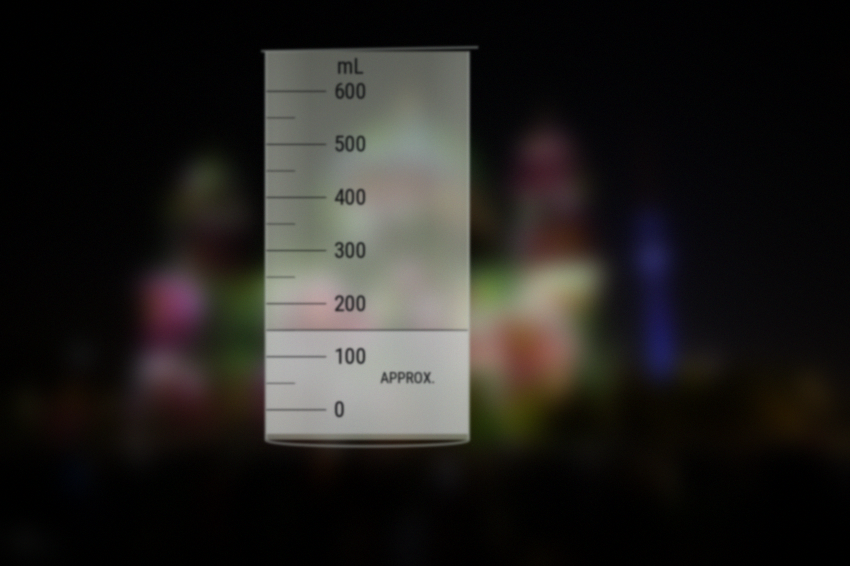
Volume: 150 mL
